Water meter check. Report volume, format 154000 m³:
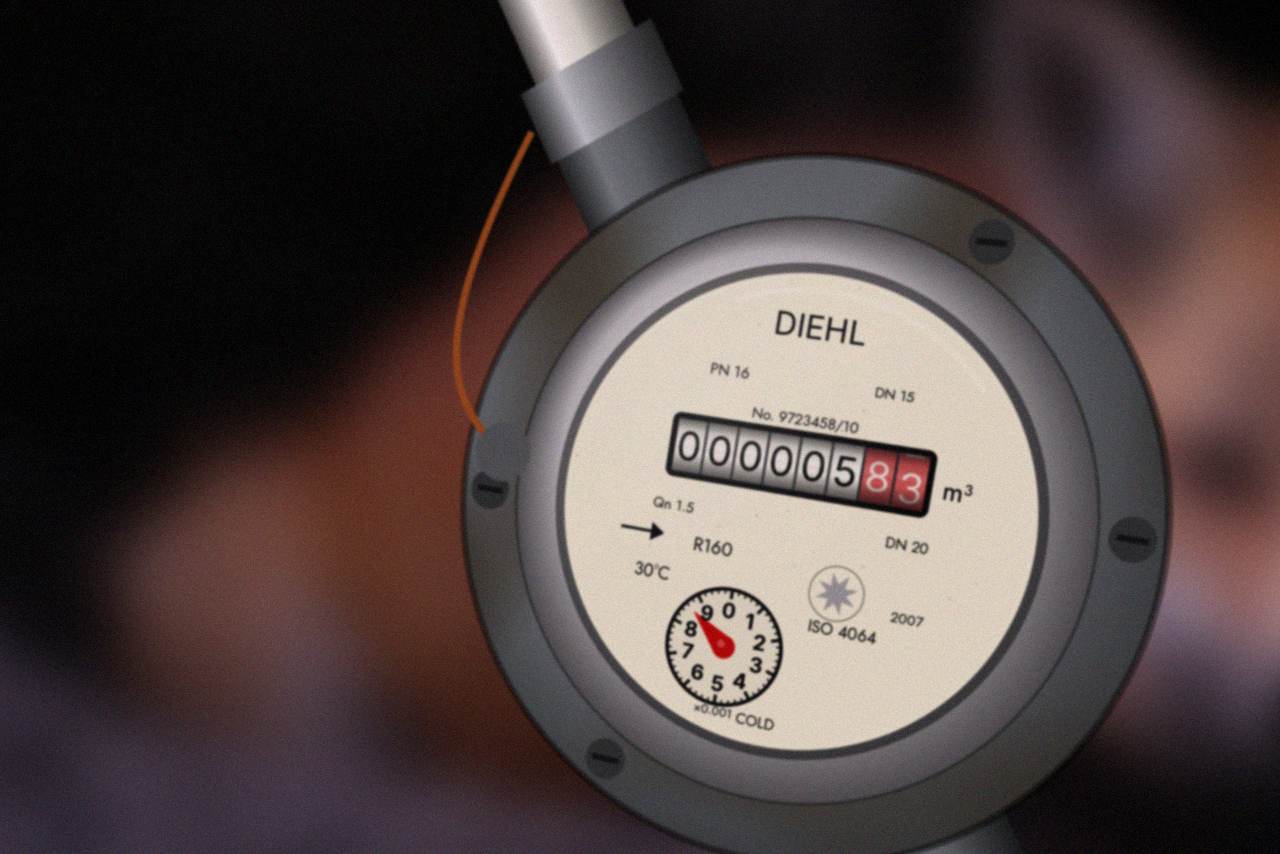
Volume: 5.828 m³
